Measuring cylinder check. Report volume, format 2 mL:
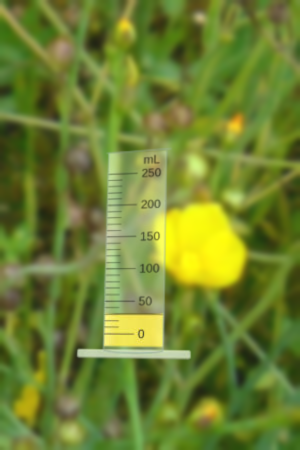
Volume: 30 mL
